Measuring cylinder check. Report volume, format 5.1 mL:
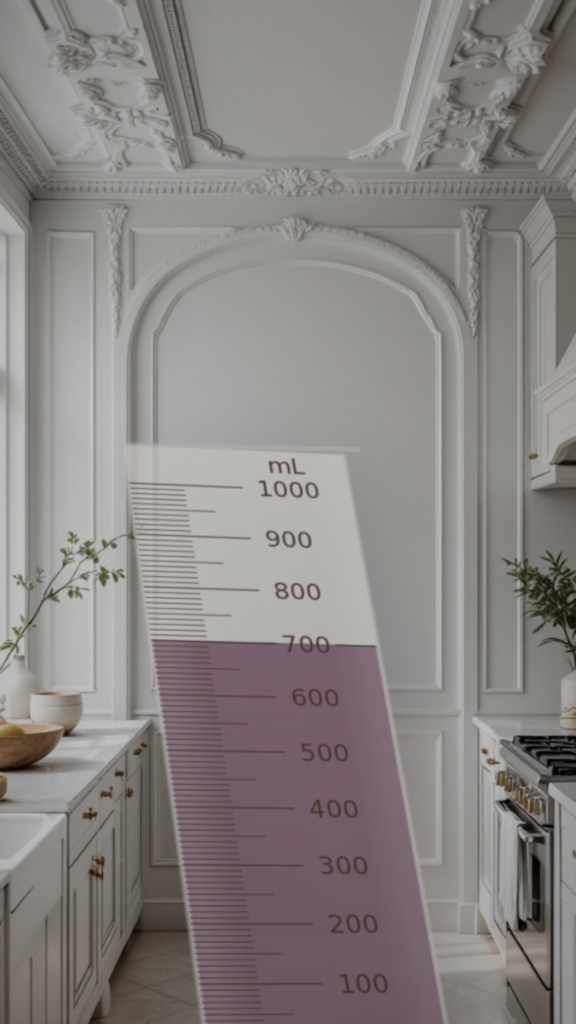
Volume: 700 mL
